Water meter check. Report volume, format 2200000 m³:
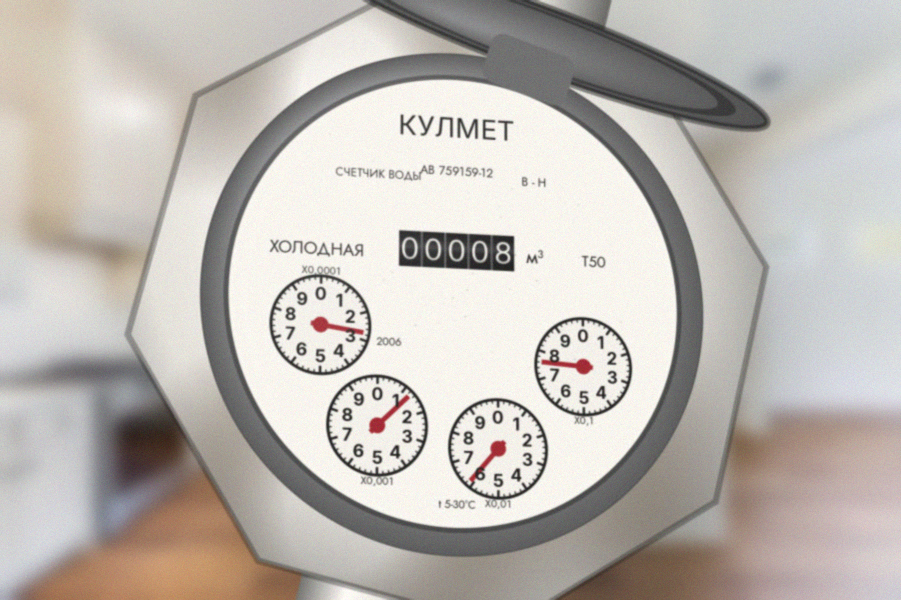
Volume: 8.7612 m³
